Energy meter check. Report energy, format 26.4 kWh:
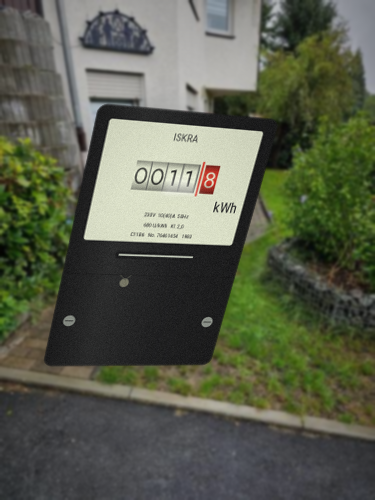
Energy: 11.8 kWh
